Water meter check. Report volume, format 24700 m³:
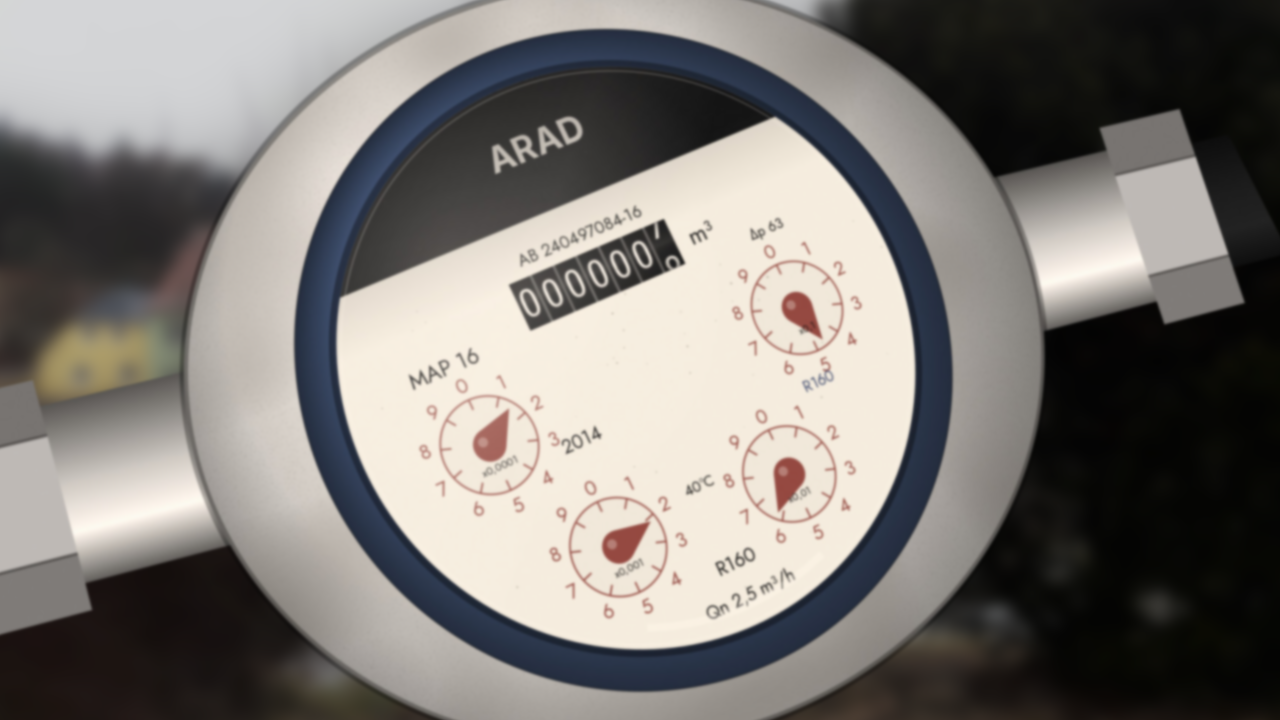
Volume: 7.4621 m³
